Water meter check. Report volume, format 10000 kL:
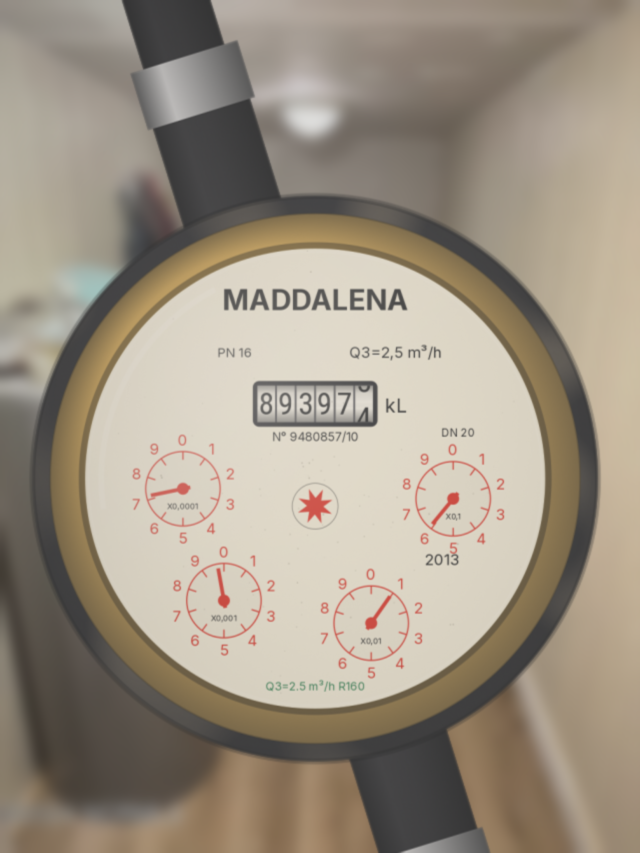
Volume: 893973.6097 kL
